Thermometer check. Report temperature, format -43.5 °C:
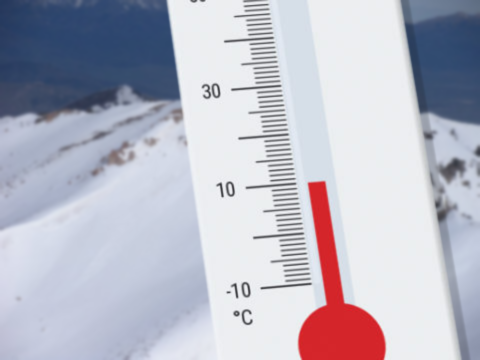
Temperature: 10 °C
